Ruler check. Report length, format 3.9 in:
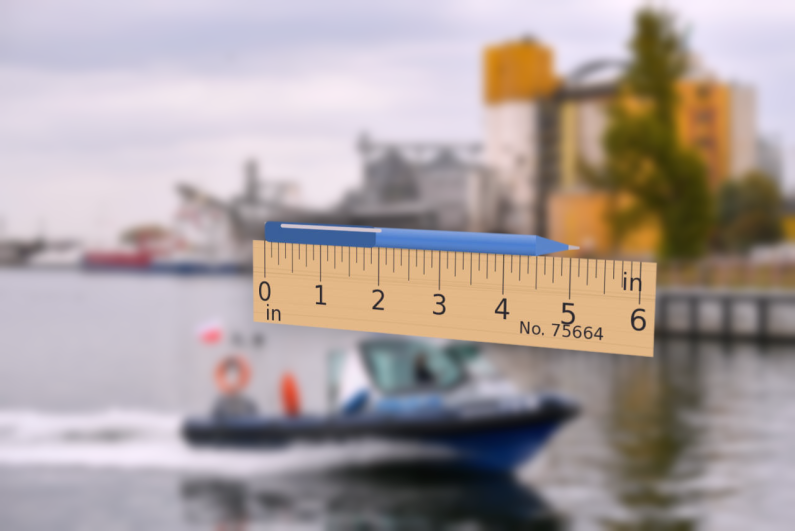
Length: 5.125 in
